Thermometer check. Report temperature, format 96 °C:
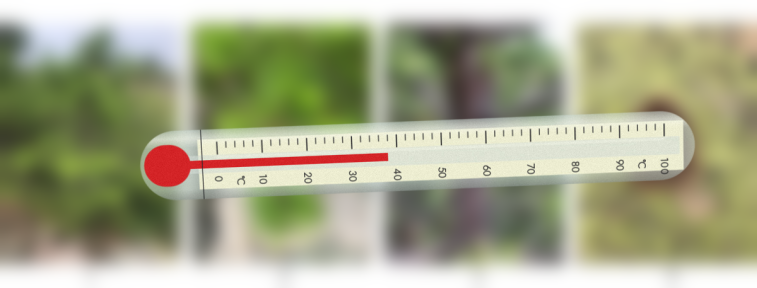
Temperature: 38 °C
